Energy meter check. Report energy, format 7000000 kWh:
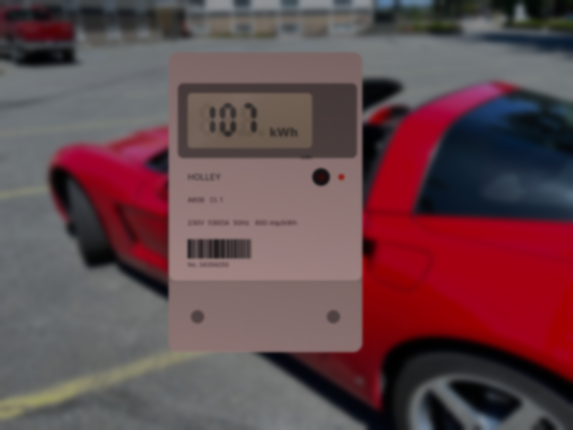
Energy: 107 kWh
